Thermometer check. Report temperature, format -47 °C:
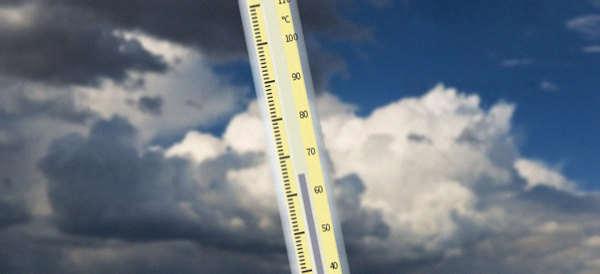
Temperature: 65 °C
